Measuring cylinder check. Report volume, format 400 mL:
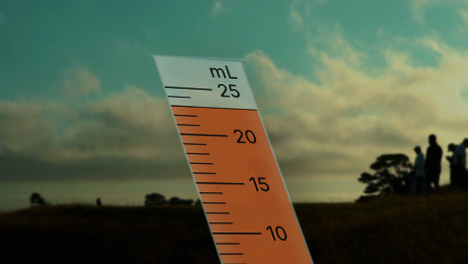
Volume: 23 mL
